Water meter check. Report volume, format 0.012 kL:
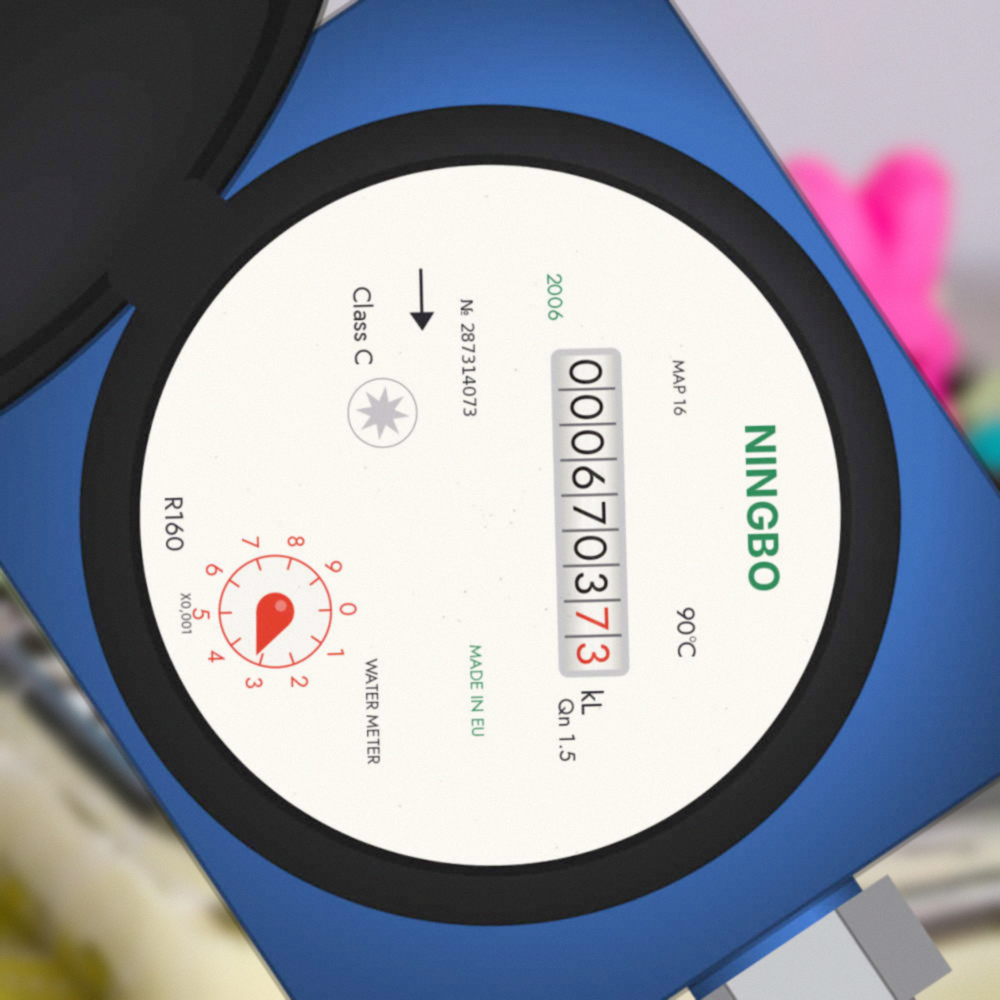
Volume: 6703.733 kL
